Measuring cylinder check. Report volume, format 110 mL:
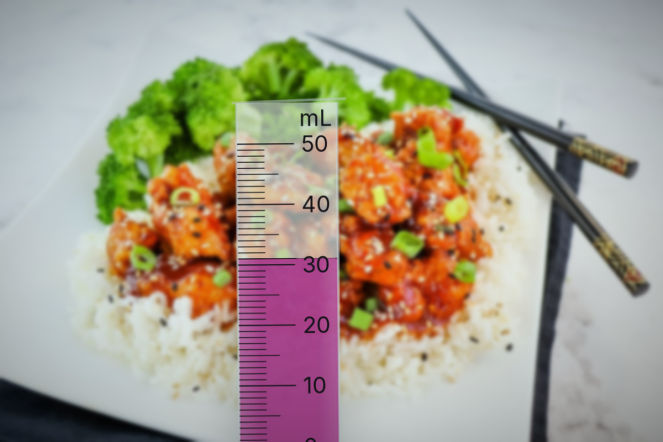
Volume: 31 mL
